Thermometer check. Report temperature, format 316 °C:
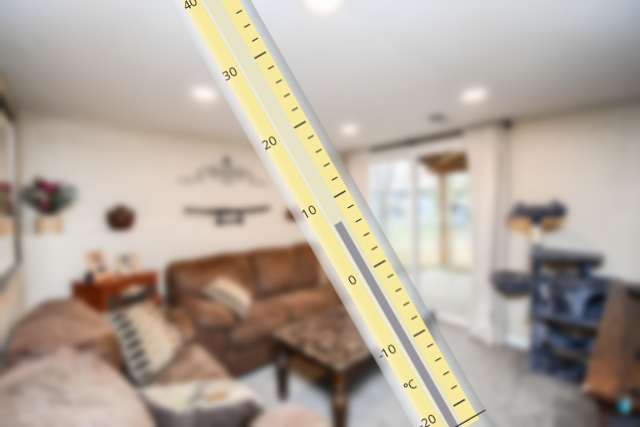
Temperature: 7 °C
